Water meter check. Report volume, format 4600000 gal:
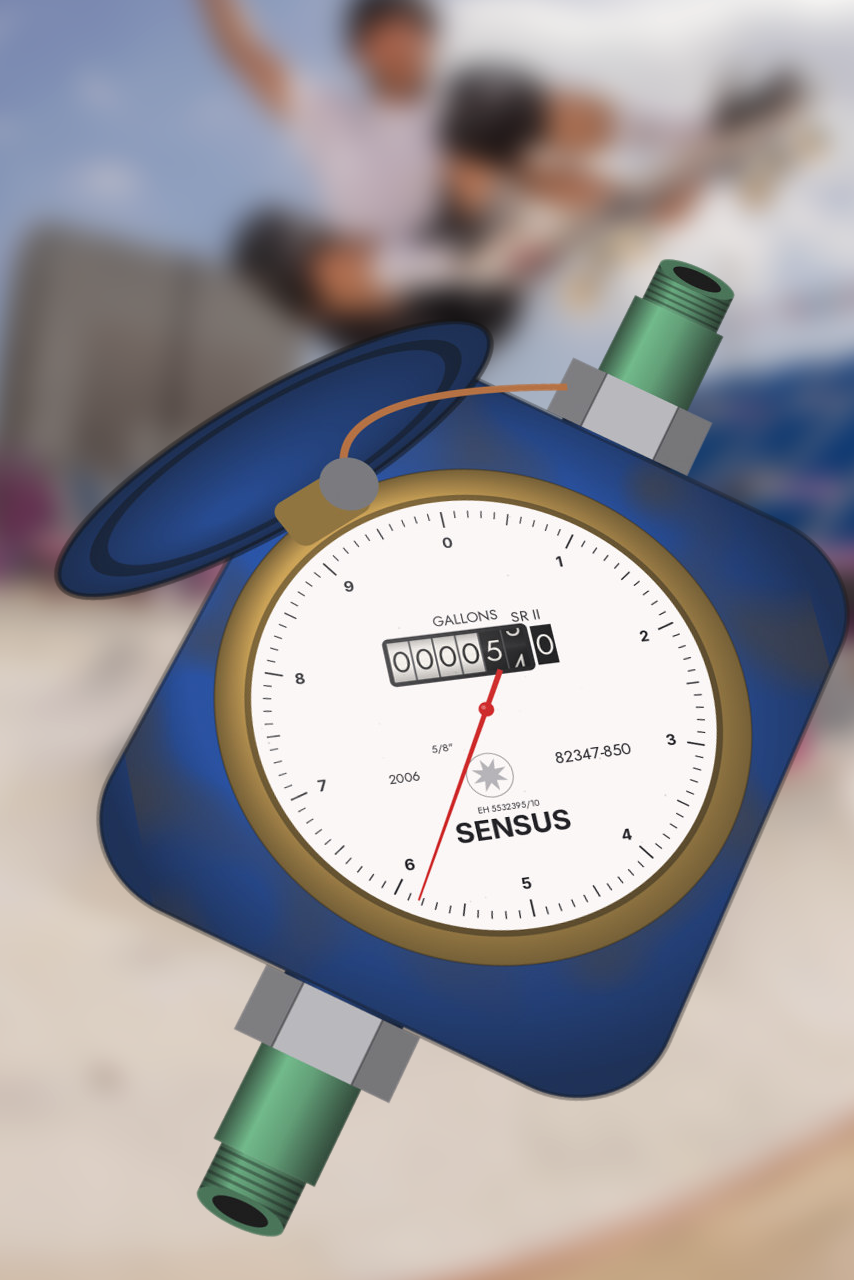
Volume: 535.8 gal
